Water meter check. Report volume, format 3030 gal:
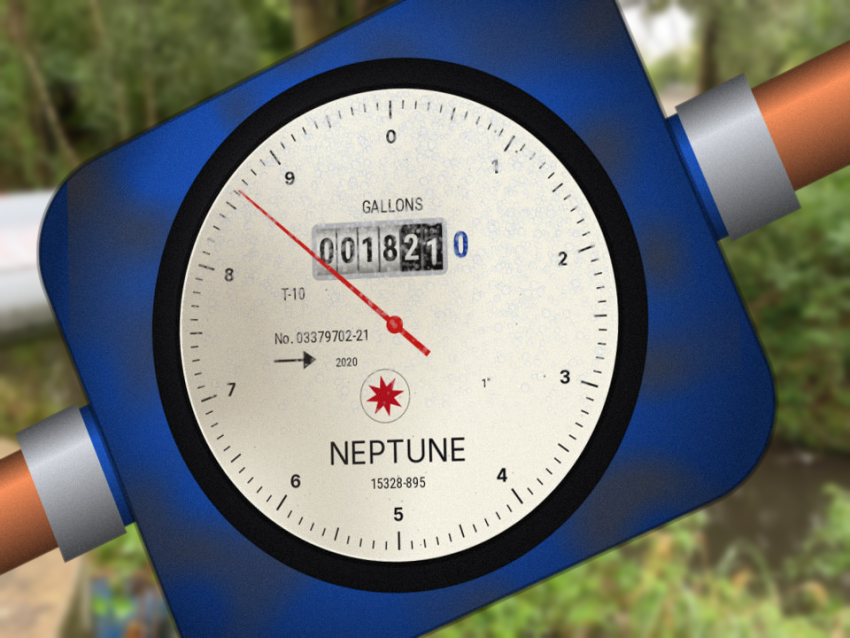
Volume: 18208.6 gal
